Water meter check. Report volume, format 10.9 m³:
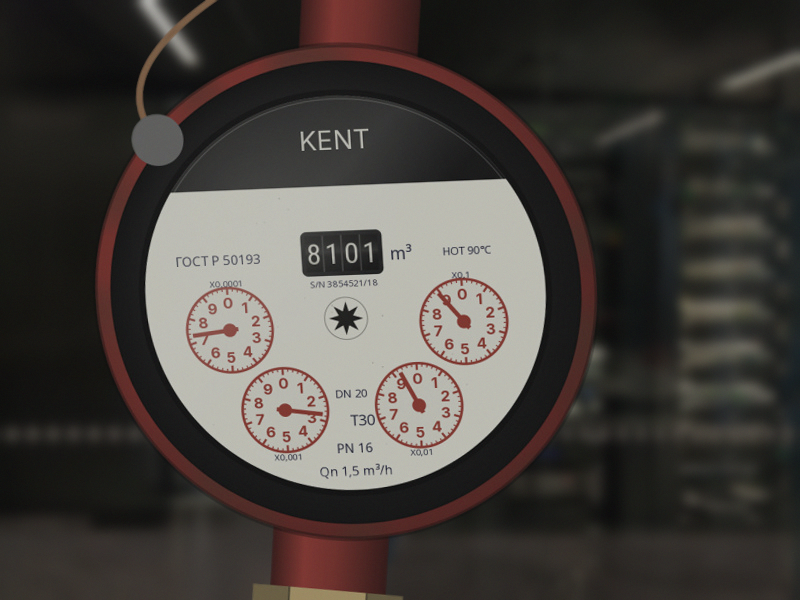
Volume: 8101.8927 m³
